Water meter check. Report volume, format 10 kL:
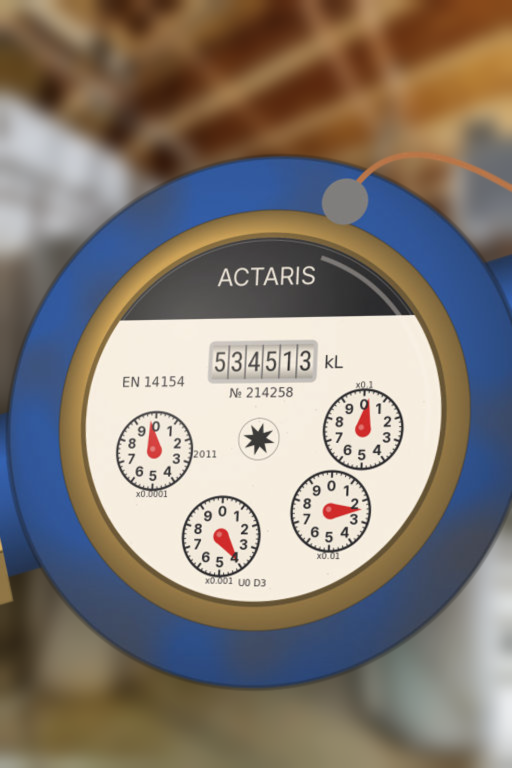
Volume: 534513.0239 kL
